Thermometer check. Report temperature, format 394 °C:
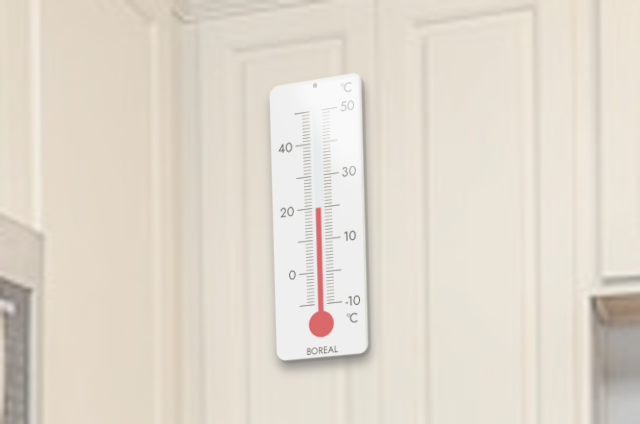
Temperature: 20 °C
